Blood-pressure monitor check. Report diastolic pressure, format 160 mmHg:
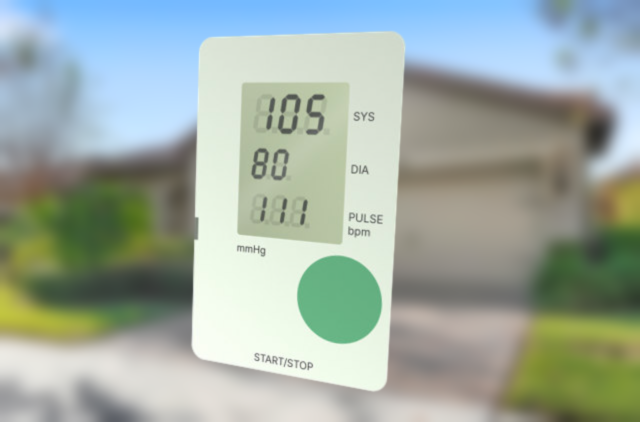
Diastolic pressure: 80 mmHg
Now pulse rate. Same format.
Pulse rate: 111 bpm
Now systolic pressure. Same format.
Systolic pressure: 105 mmHg
